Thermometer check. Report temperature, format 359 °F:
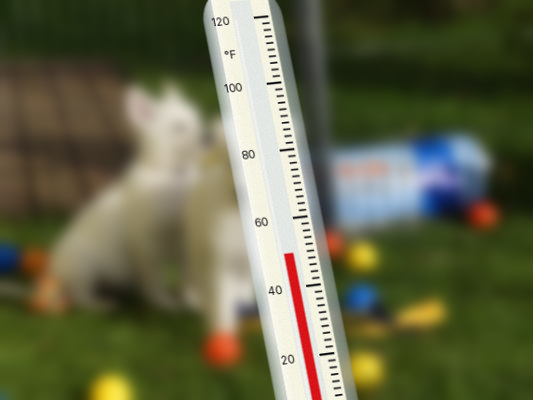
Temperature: 50 °F
